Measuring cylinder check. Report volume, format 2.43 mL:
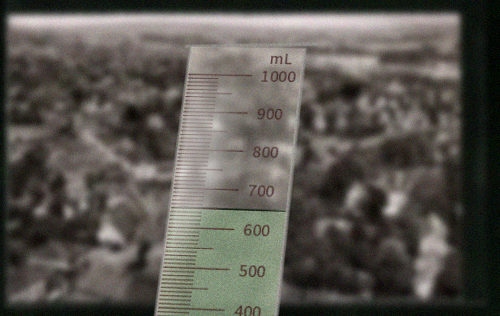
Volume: 650 mL
